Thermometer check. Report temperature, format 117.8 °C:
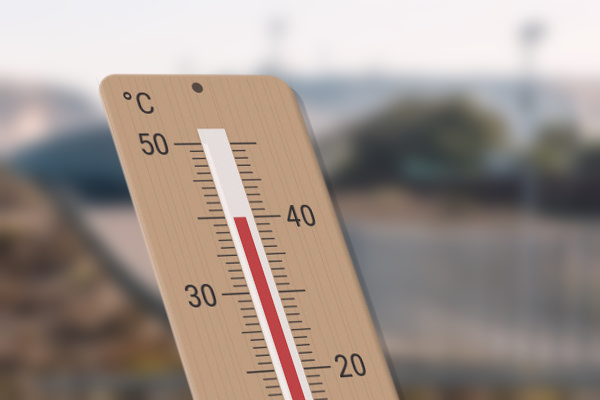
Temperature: 40 °C
